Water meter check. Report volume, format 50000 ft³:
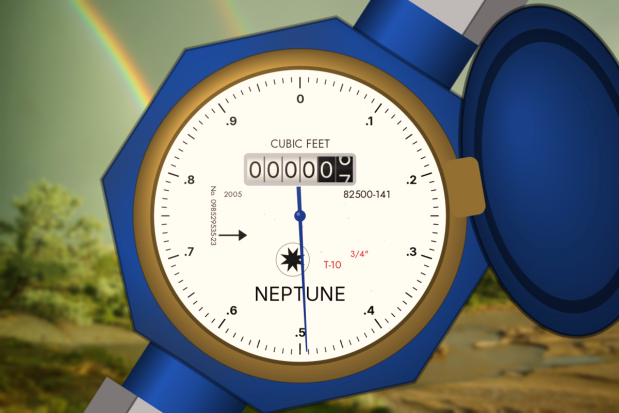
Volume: 6.49 ft³
